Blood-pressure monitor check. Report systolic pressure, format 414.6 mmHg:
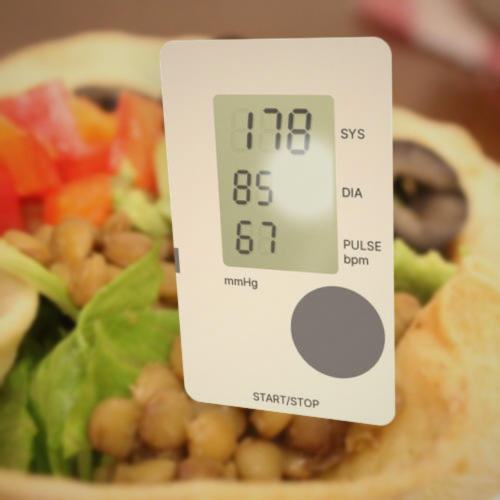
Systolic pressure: 178 mmHg
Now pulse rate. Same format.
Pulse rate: 67 bpm
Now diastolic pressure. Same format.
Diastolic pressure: 85 mmHg
